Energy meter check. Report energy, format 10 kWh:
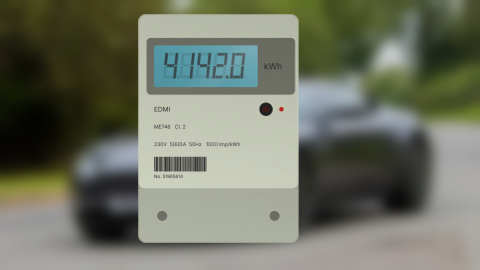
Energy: 4142.0 kWh
